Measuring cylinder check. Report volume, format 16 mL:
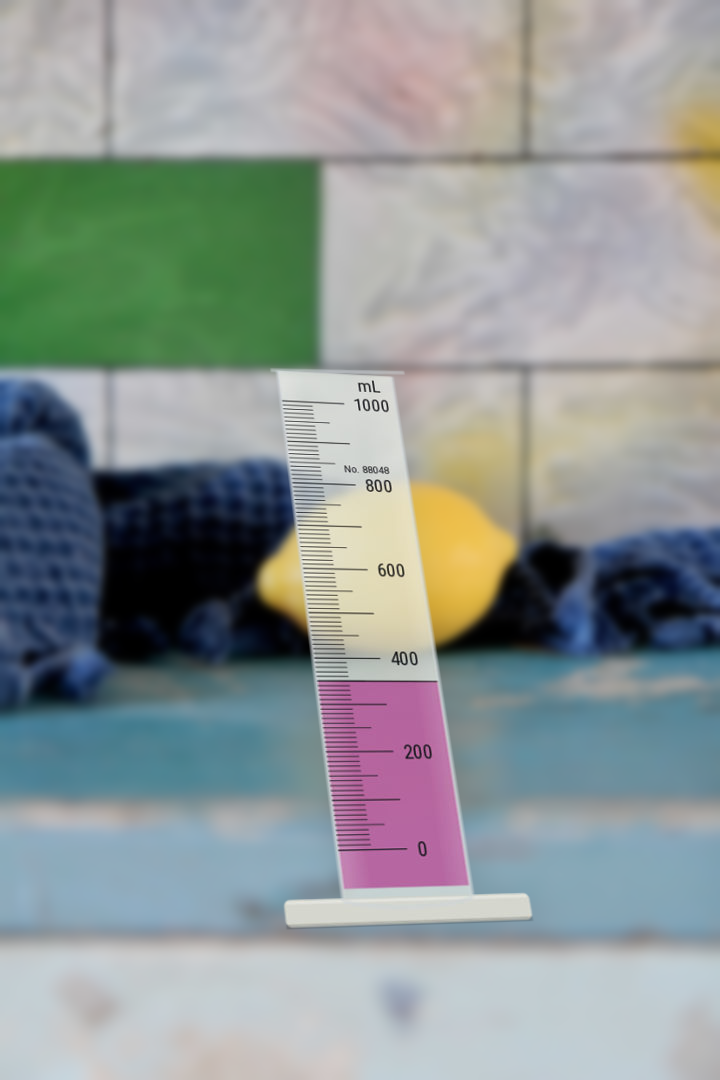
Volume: 350 mL
